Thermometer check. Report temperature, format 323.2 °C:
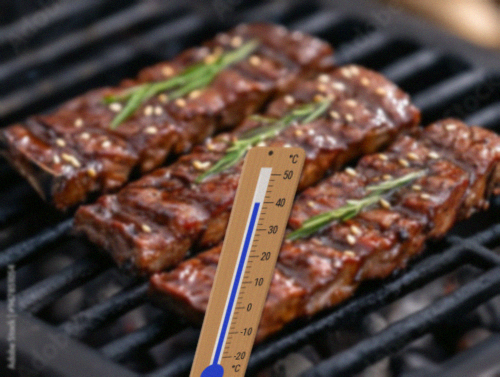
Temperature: 40 °C
